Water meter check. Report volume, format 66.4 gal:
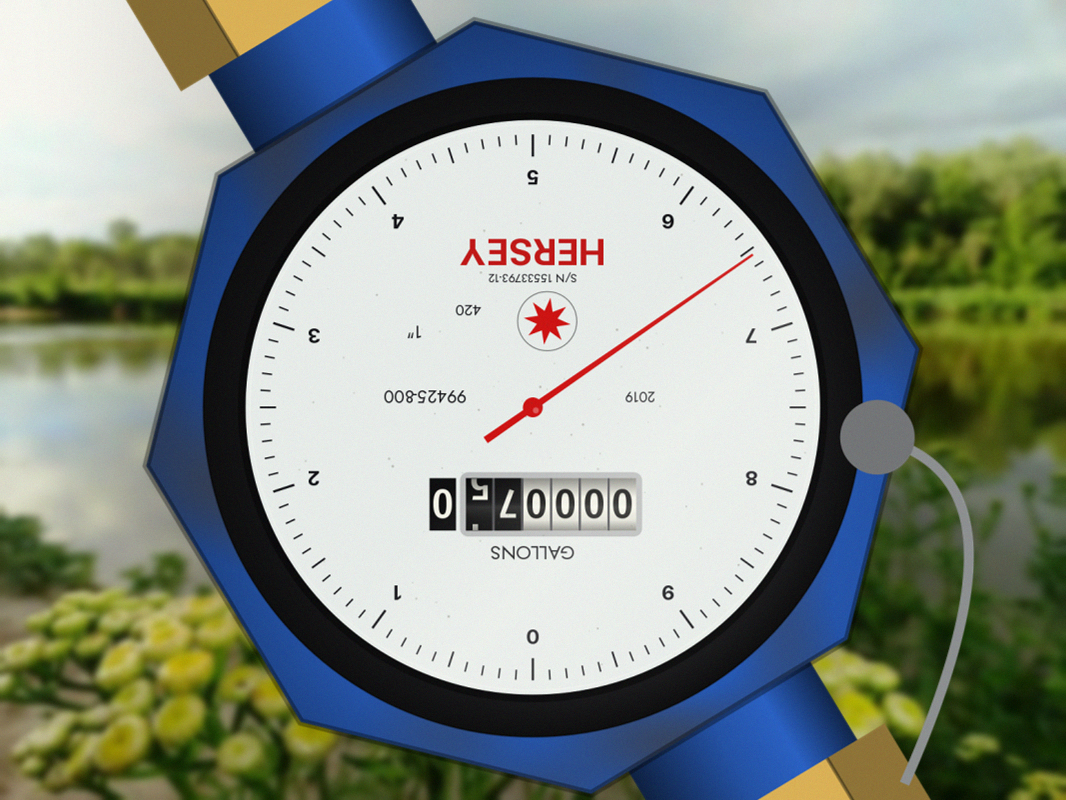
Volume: 746.5 gal
